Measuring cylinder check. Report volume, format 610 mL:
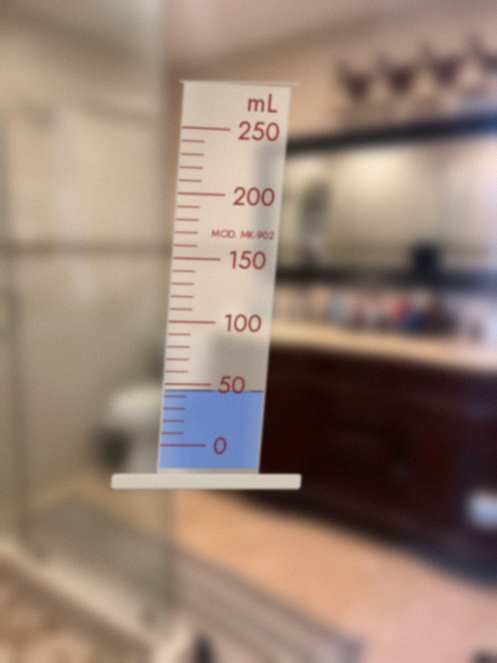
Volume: 45 mL
